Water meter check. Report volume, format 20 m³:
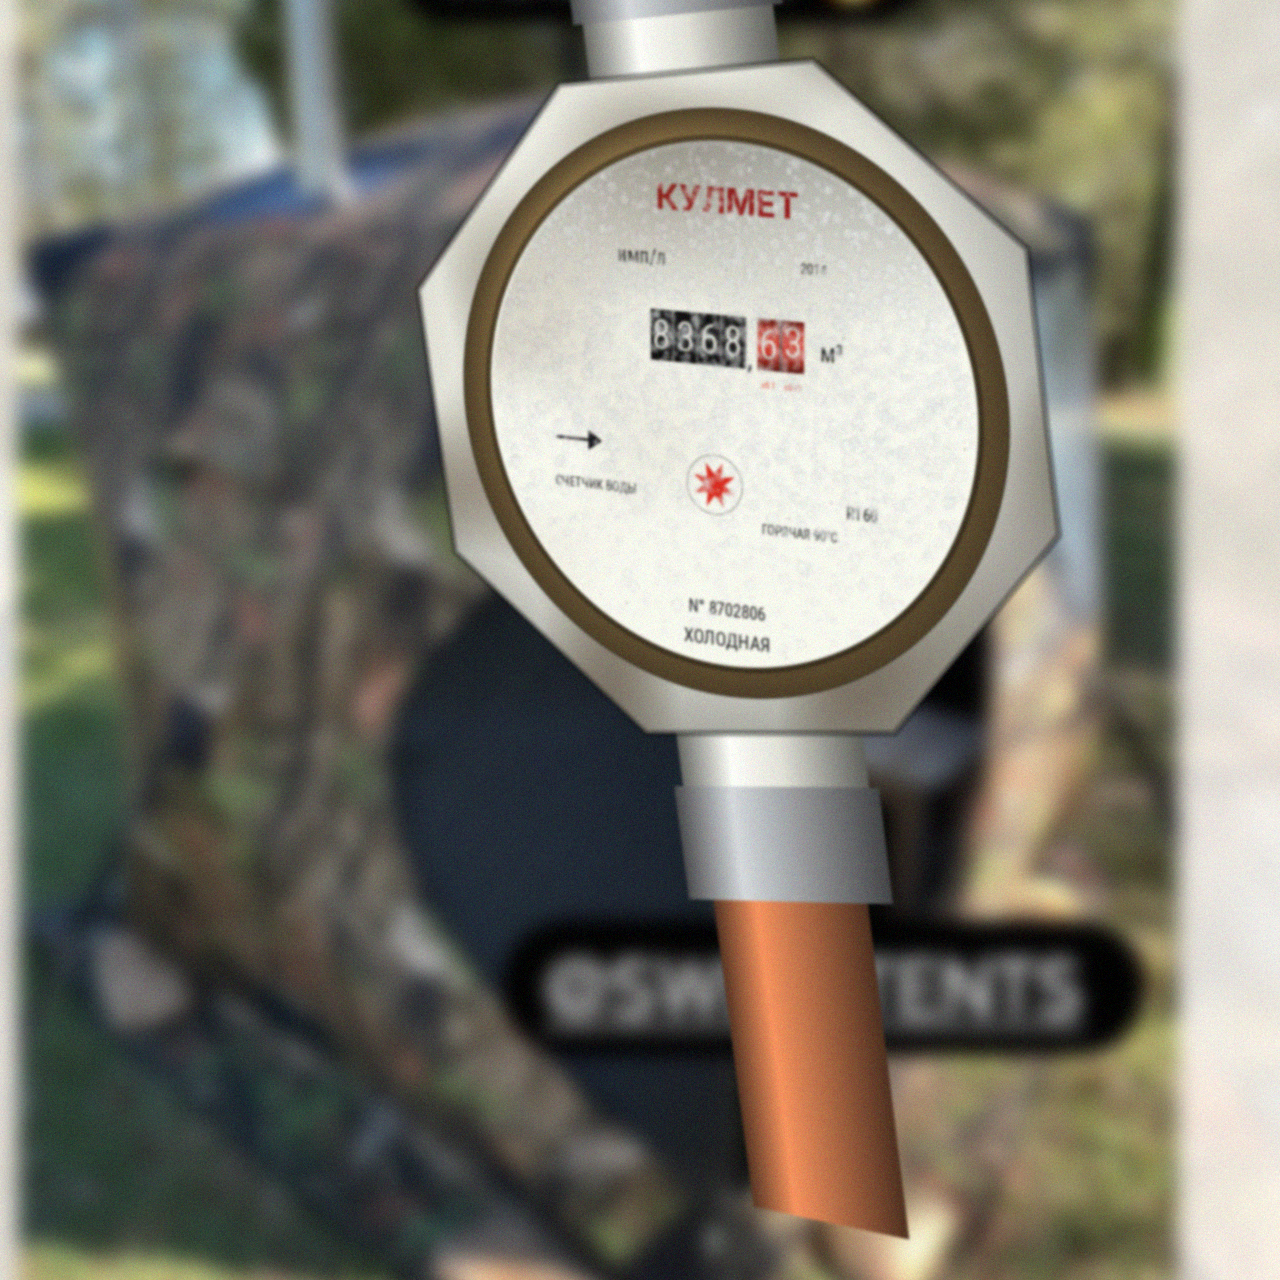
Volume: 8368.63 m³
